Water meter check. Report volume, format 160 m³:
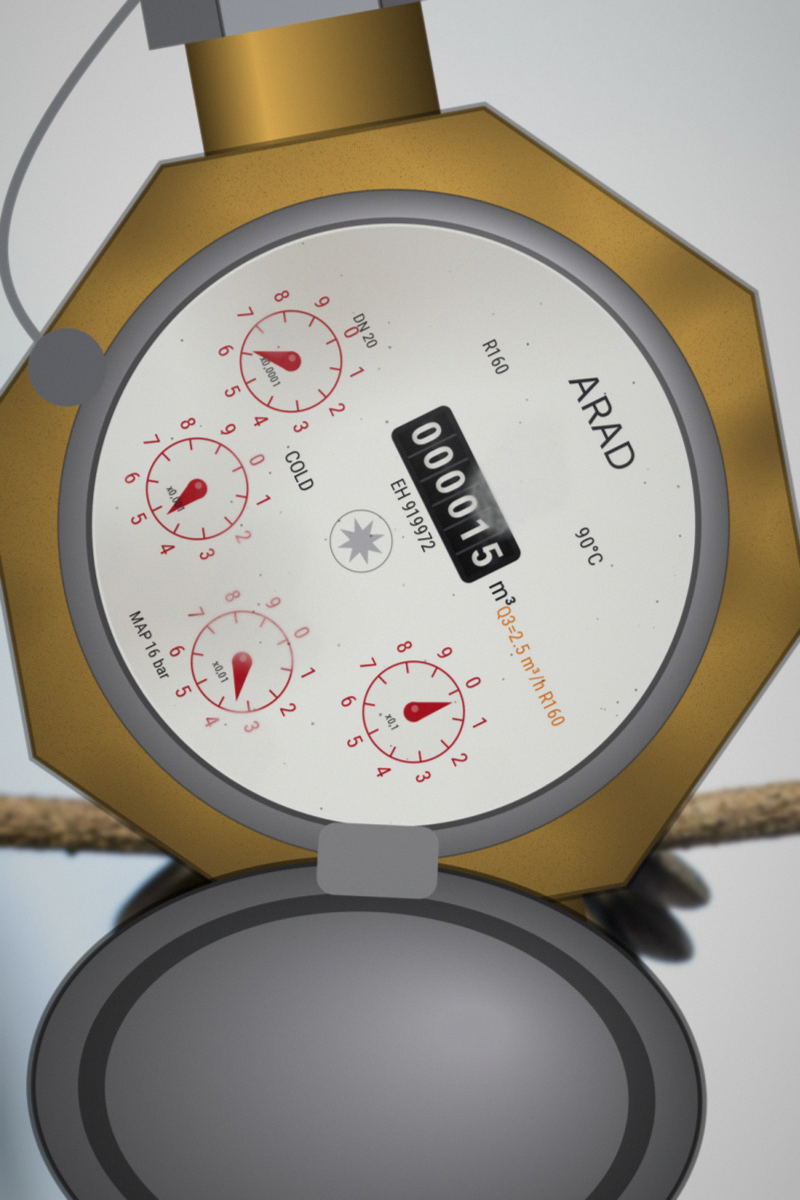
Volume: 15.0346 m³
